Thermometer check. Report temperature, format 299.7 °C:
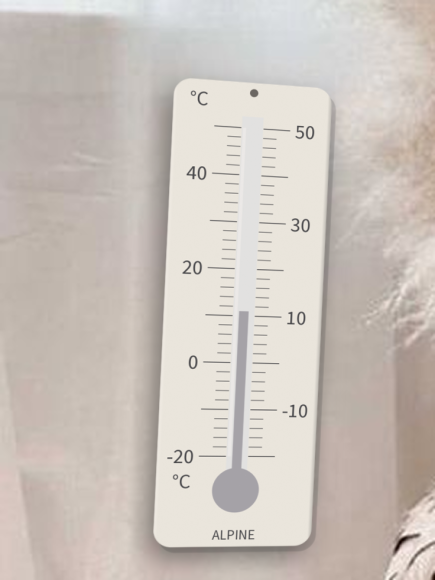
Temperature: 11 °C
